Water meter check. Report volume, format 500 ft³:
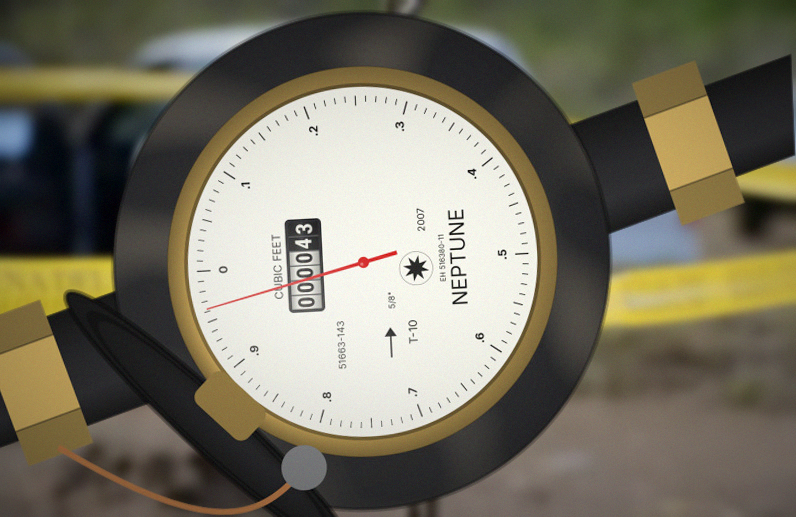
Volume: 42.96 ft³
